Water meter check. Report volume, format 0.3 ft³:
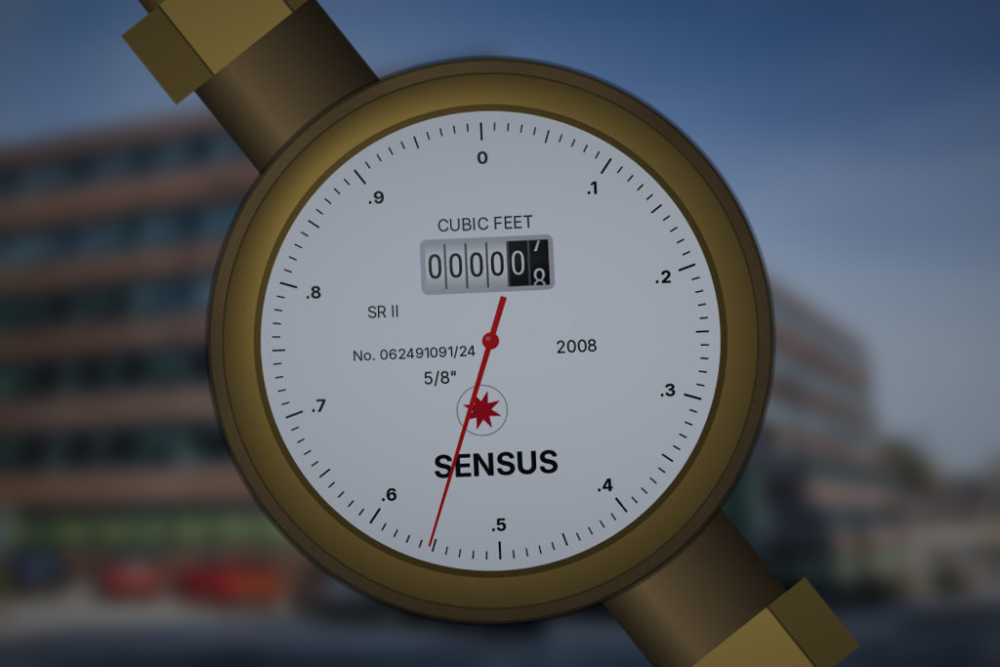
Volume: 7.55 ft³
